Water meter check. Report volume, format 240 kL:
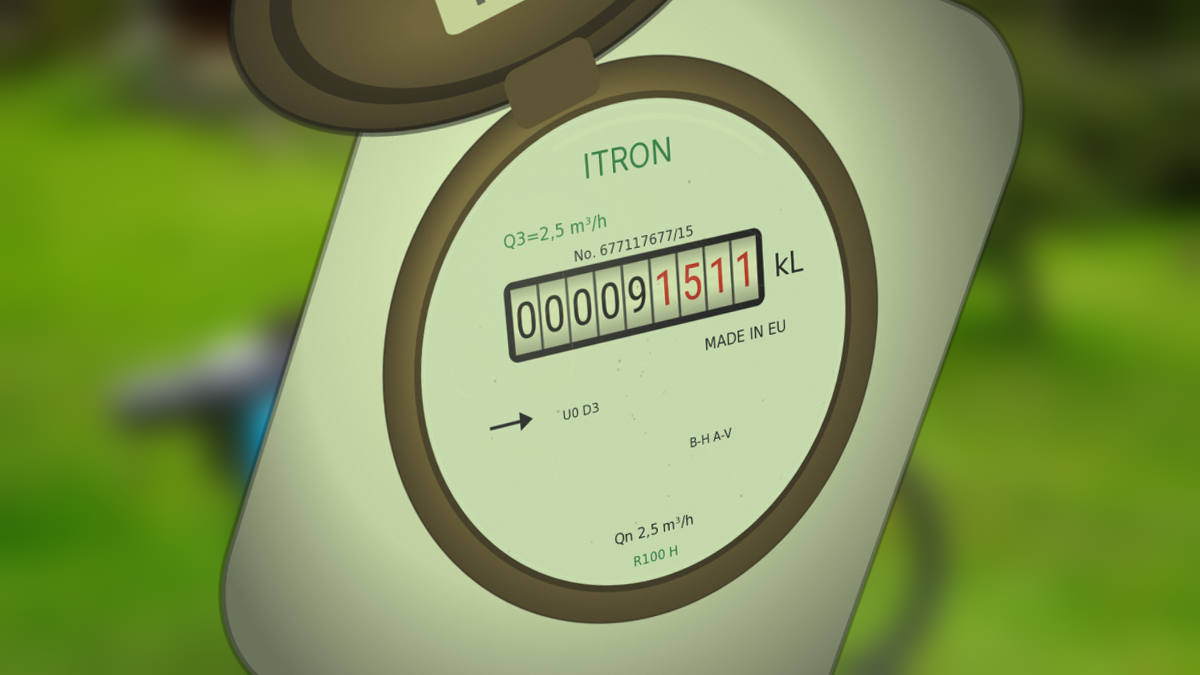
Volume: 9.1511 kL
